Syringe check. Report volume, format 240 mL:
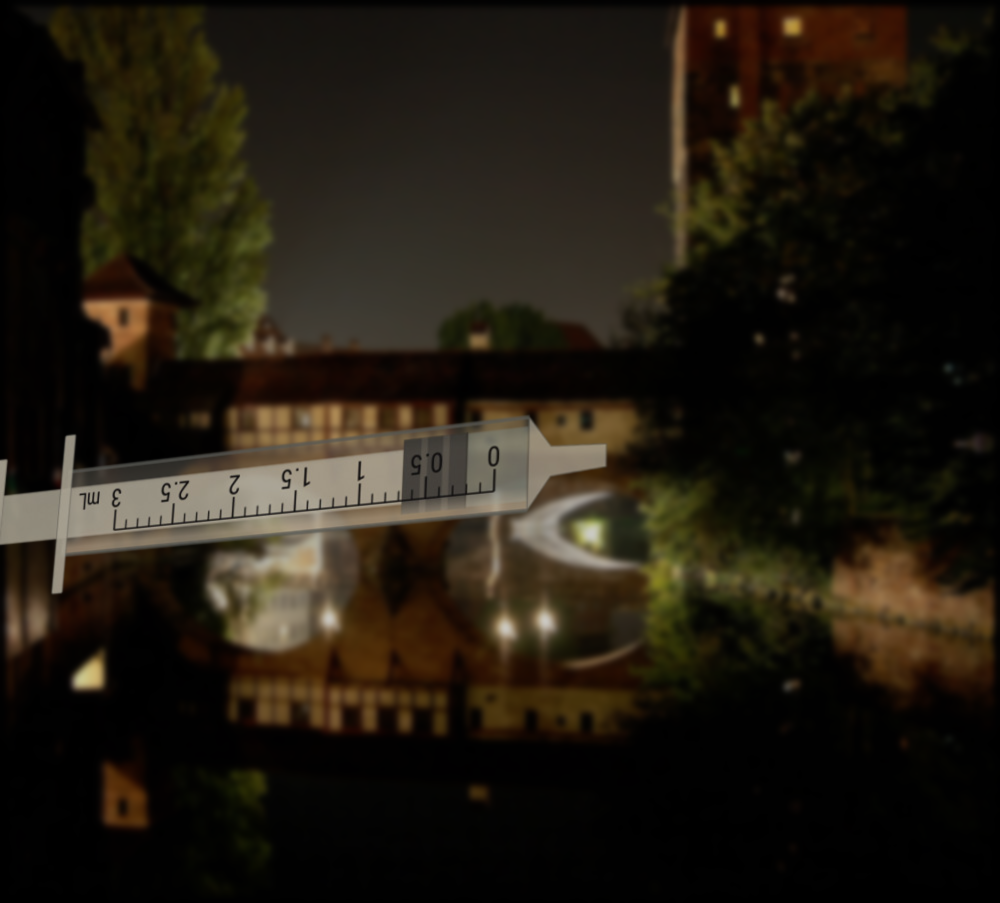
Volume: 0.2 mL
